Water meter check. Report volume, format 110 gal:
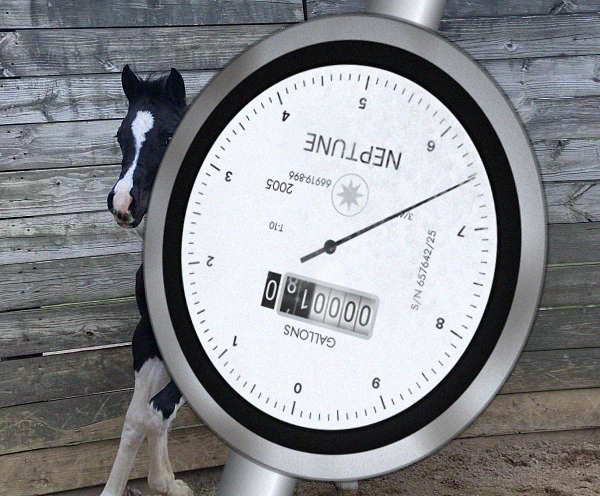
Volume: 176.5 gal
